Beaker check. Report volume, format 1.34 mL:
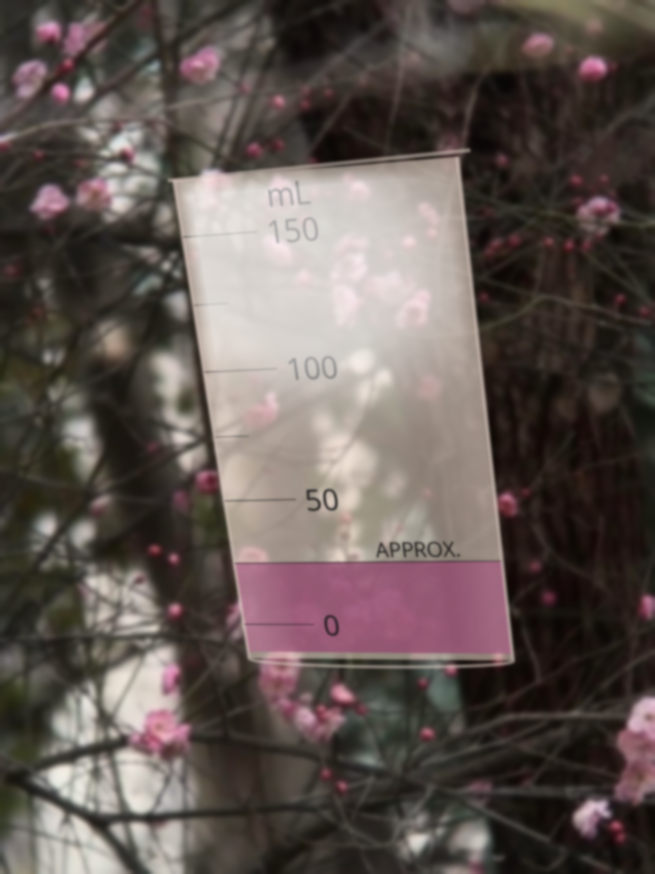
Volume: 25 mL
